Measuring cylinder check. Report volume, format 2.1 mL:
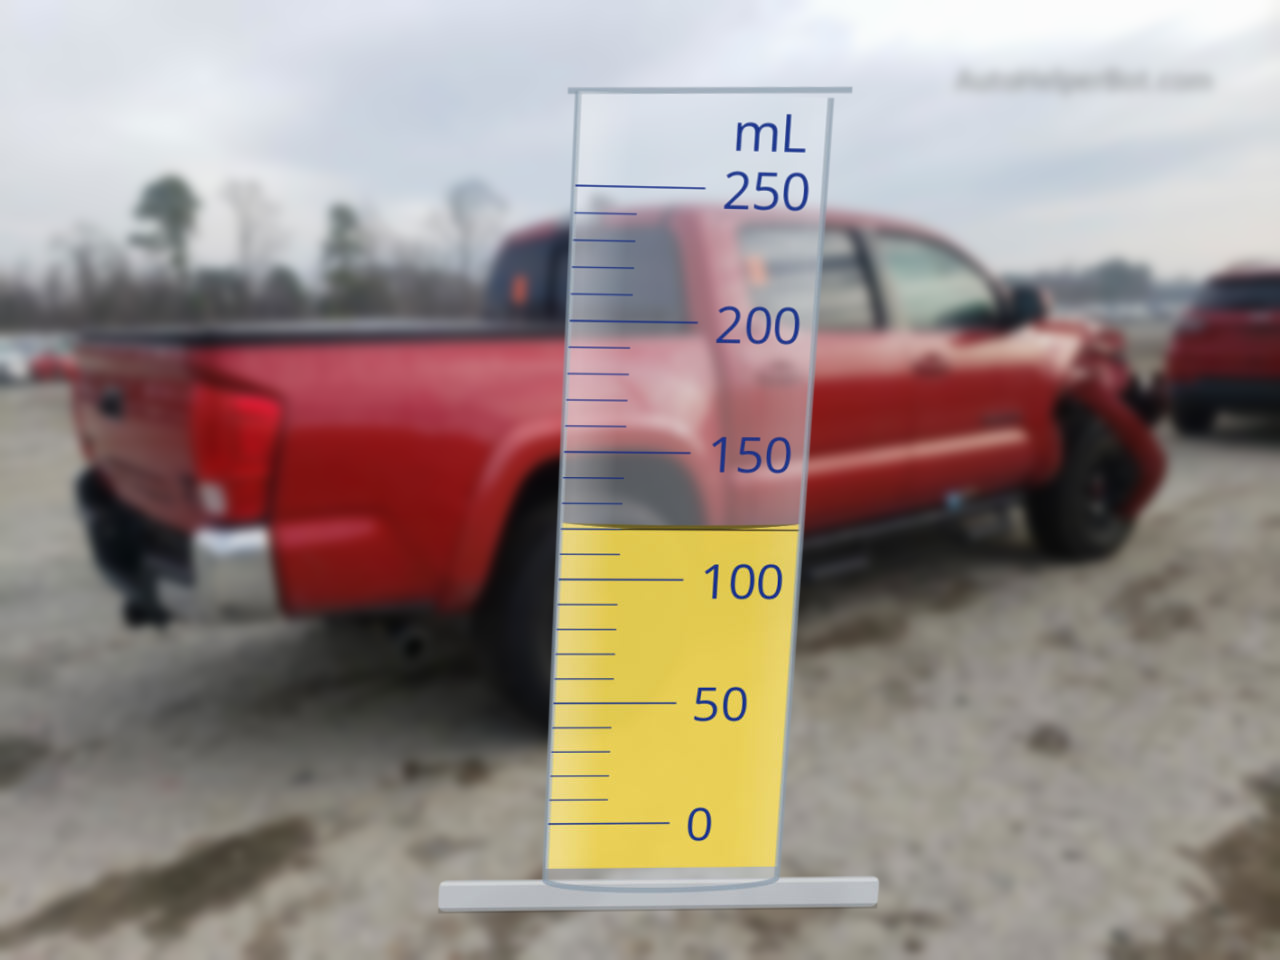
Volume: 120 mL
